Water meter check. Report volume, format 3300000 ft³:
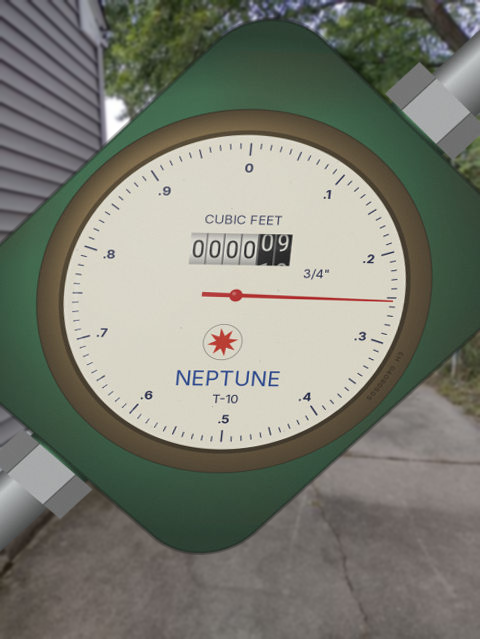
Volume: 9.25 ft³
